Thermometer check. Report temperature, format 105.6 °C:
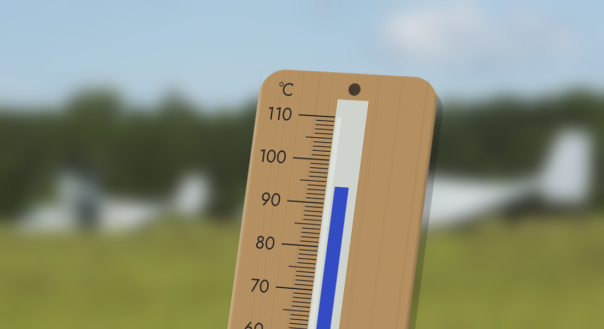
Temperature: 94 °C
